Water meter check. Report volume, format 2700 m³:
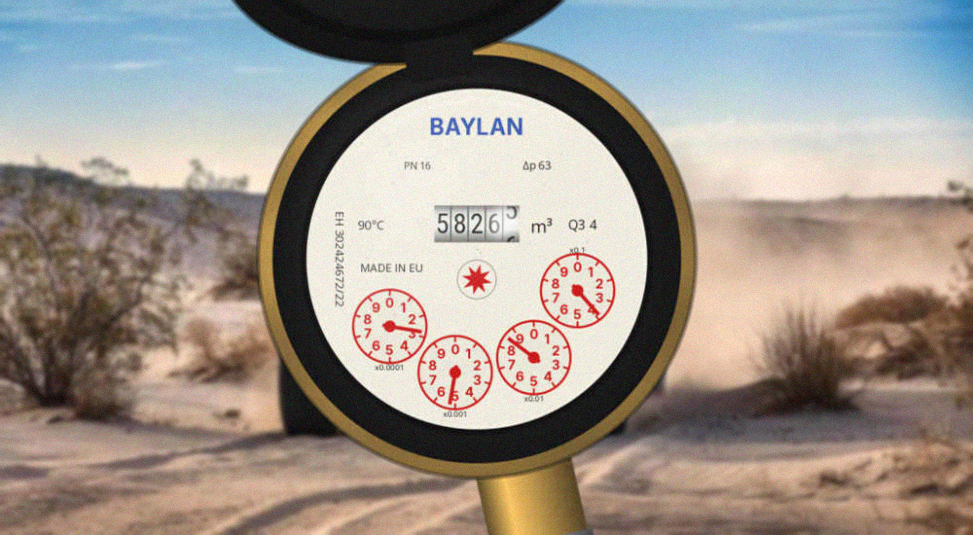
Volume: 58265.3852 m³
